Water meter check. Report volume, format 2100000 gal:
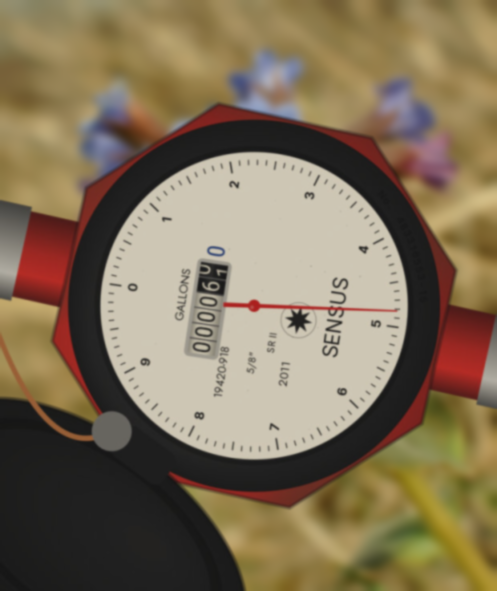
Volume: 604.8 gal
